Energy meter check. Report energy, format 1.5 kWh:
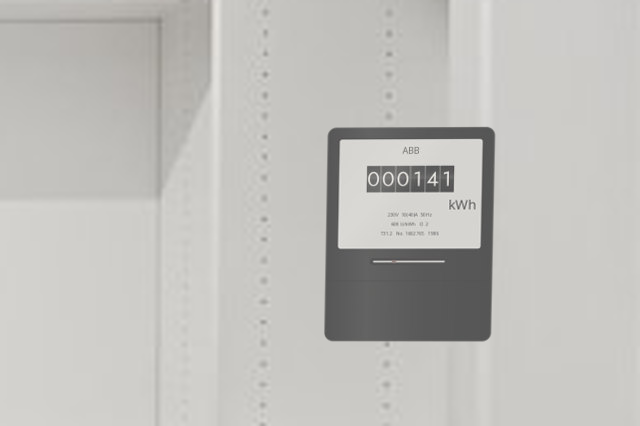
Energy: 141 kWh
